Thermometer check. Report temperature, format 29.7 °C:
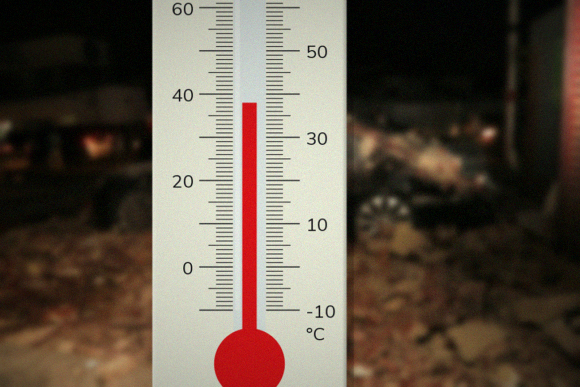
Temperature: 38 °C
